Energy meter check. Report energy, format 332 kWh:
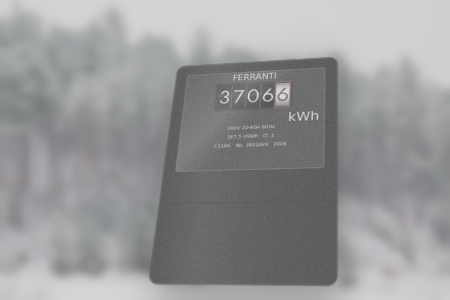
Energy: 3706.6 kWh
